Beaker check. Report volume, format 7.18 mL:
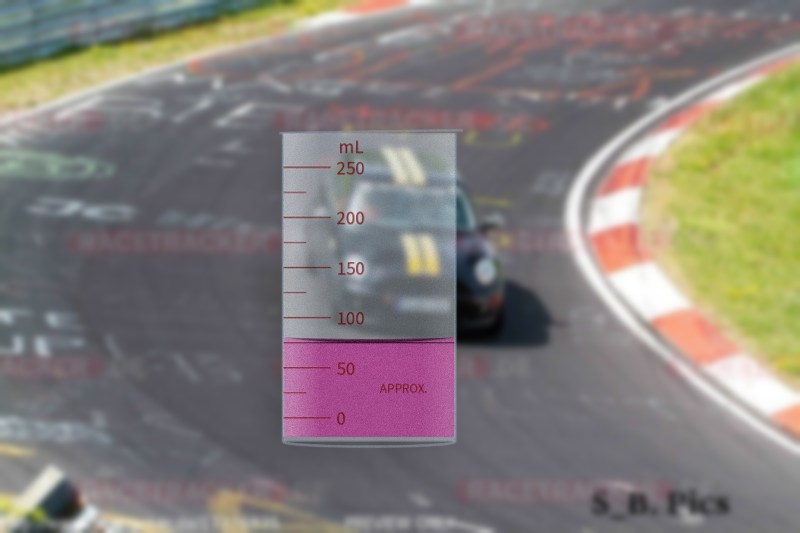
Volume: 75 mL
